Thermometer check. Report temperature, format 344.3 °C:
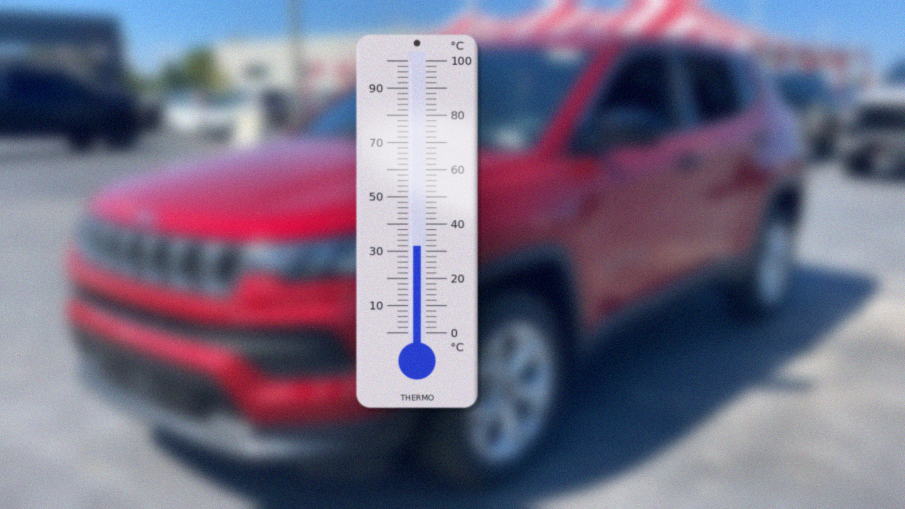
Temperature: 32 °C
